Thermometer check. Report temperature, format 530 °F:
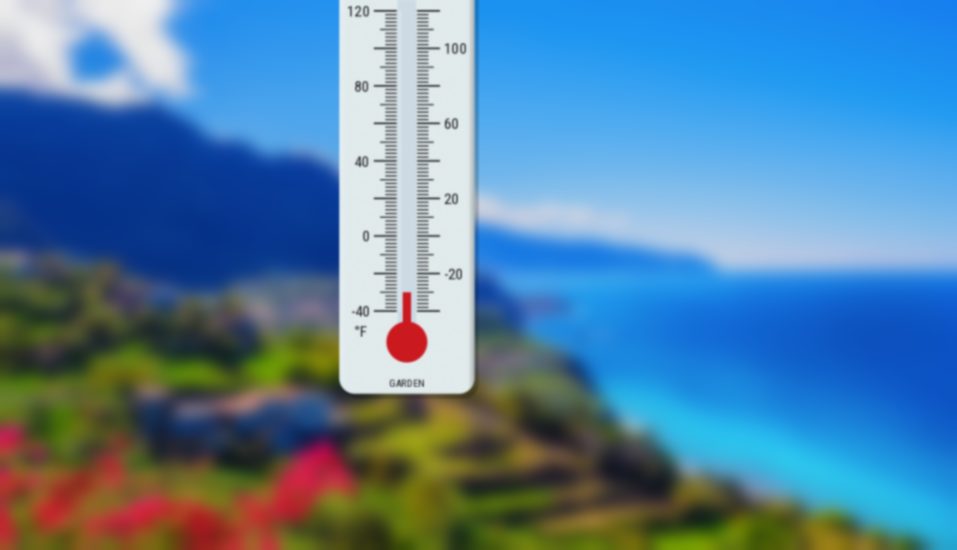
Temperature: -30 °F
